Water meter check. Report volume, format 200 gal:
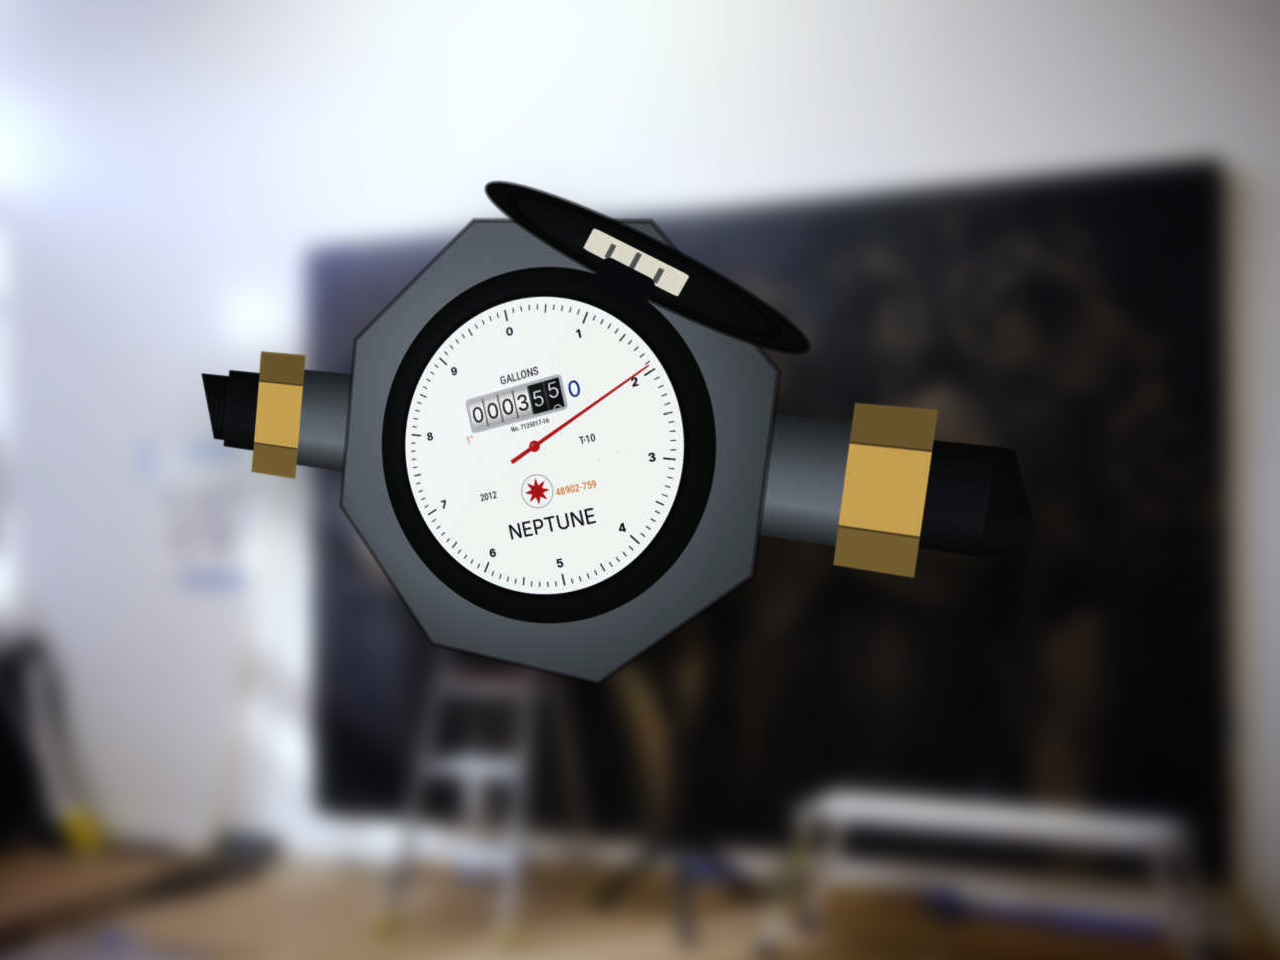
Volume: 3551.9 gal
